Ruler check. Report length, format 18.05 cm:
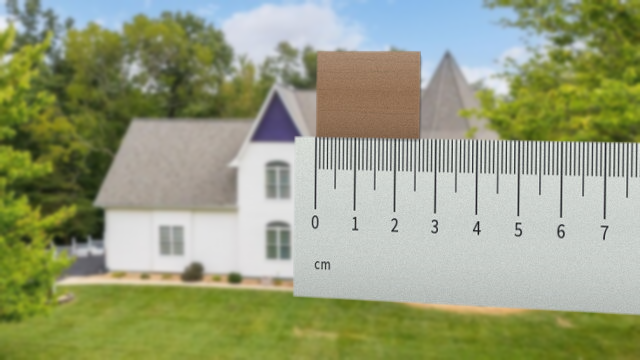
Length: 2.6 cm
